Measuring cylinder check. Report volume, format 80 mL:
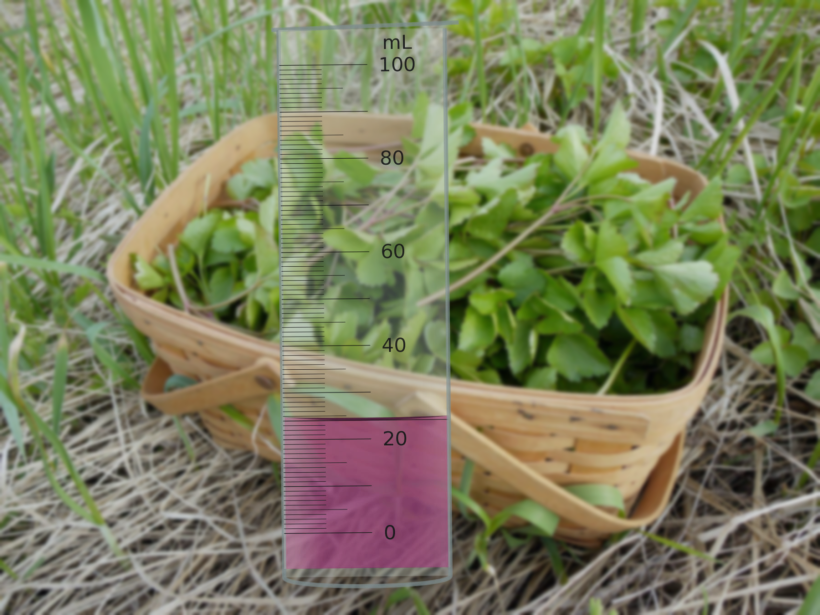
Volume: 24 mL
